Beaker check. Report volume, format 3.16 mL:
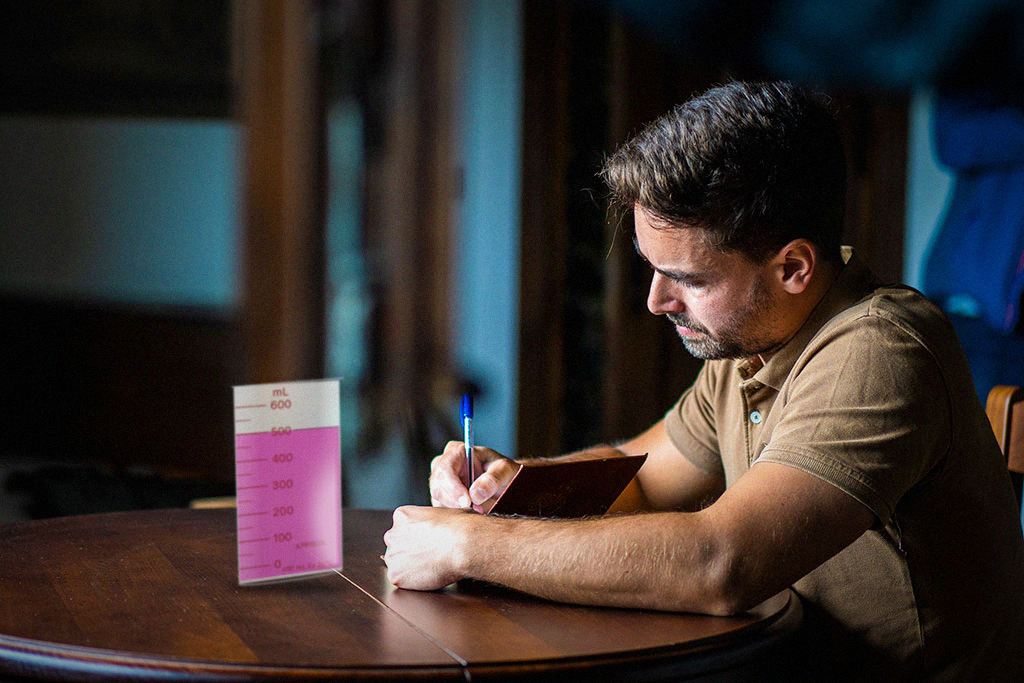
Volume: 500 mL
